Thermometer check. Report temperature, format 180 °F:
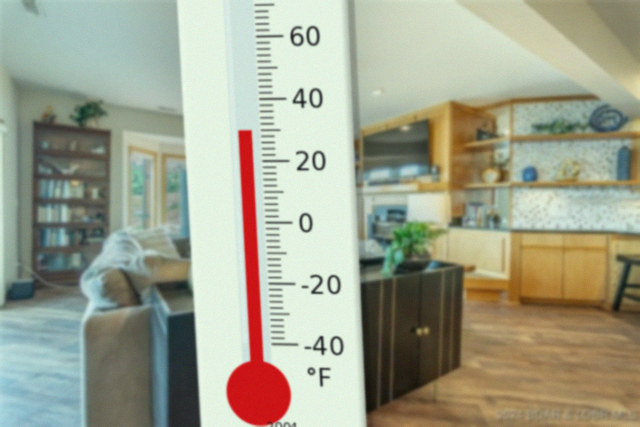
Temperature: 30 °F
